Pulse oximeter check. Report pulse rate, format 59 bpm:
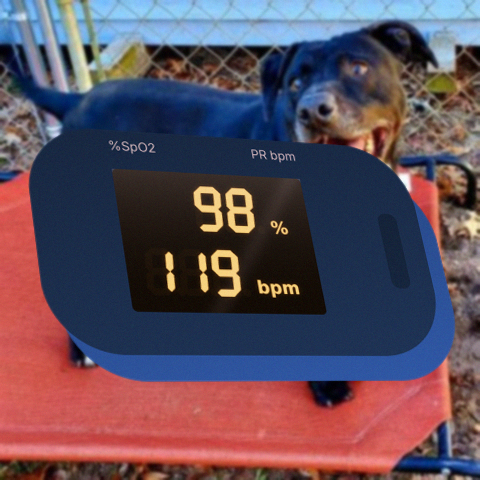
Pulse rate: 119 bpm
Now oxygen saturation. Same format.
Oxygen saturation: 98 %
